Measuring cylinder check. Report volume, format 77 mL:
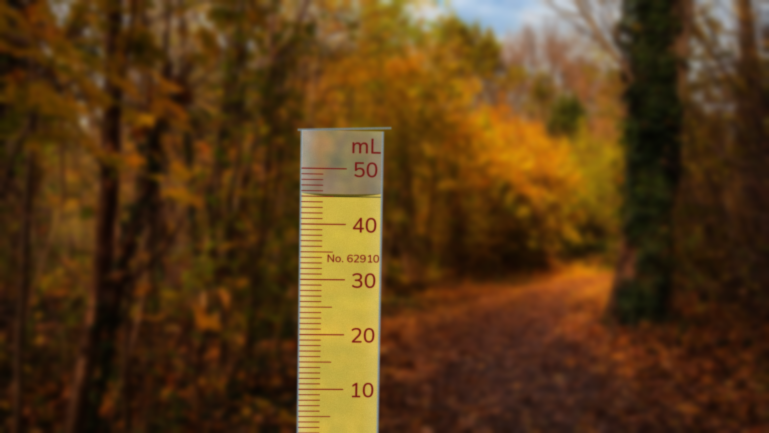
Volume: 45 mL
